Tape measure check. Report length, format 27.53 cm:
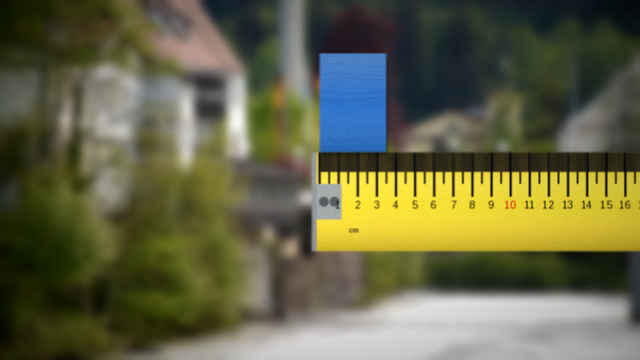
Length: 3.5 cm
